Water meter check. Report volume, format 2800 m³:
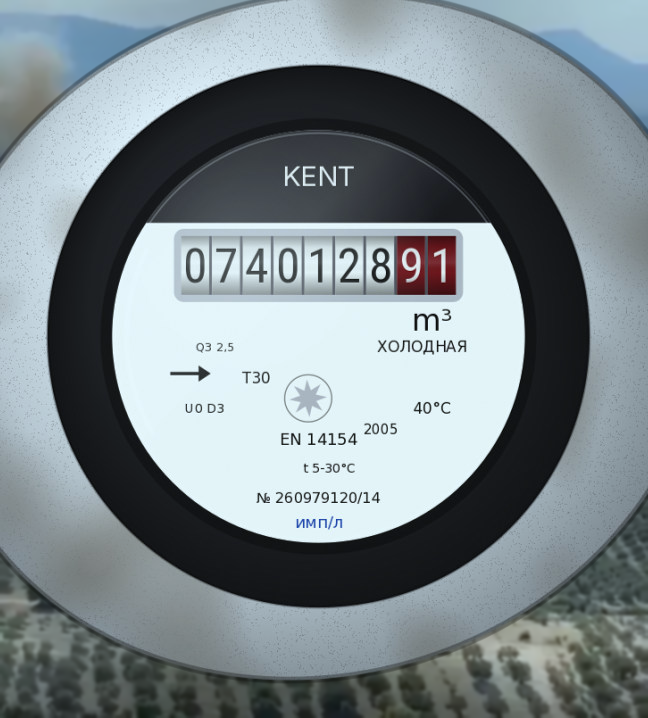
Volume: 740128.91 m³
